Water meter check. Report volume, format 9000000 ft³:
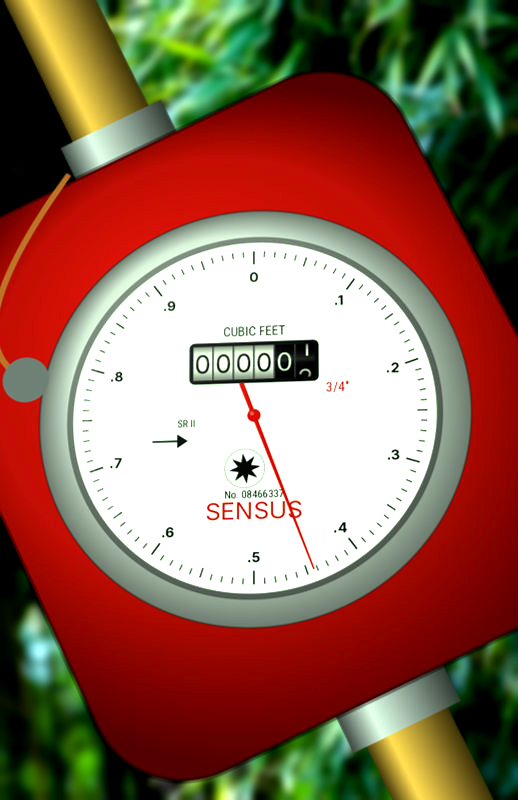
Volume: 1.44 ft³
